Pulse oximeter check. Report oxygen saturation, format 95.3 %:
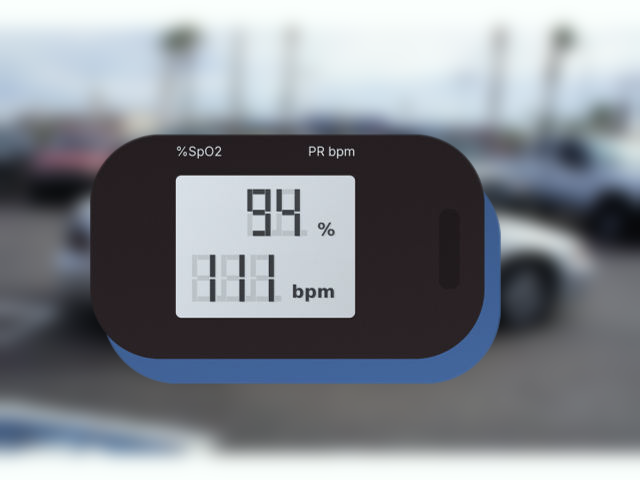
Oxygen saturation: 94 %
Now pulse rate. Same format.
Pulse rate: 111 bpm
